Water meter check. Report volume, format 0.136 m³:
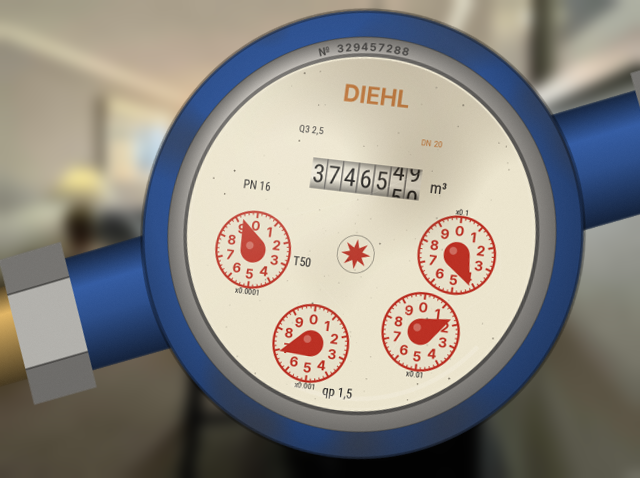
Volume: 3746549.4169 m³
